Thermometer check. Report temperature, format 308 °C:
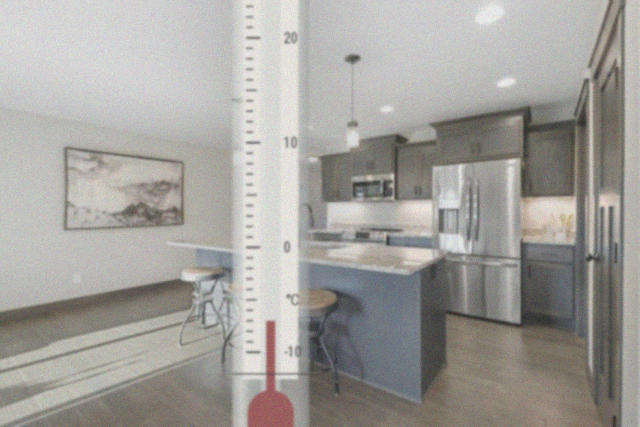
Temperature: -7 °C
